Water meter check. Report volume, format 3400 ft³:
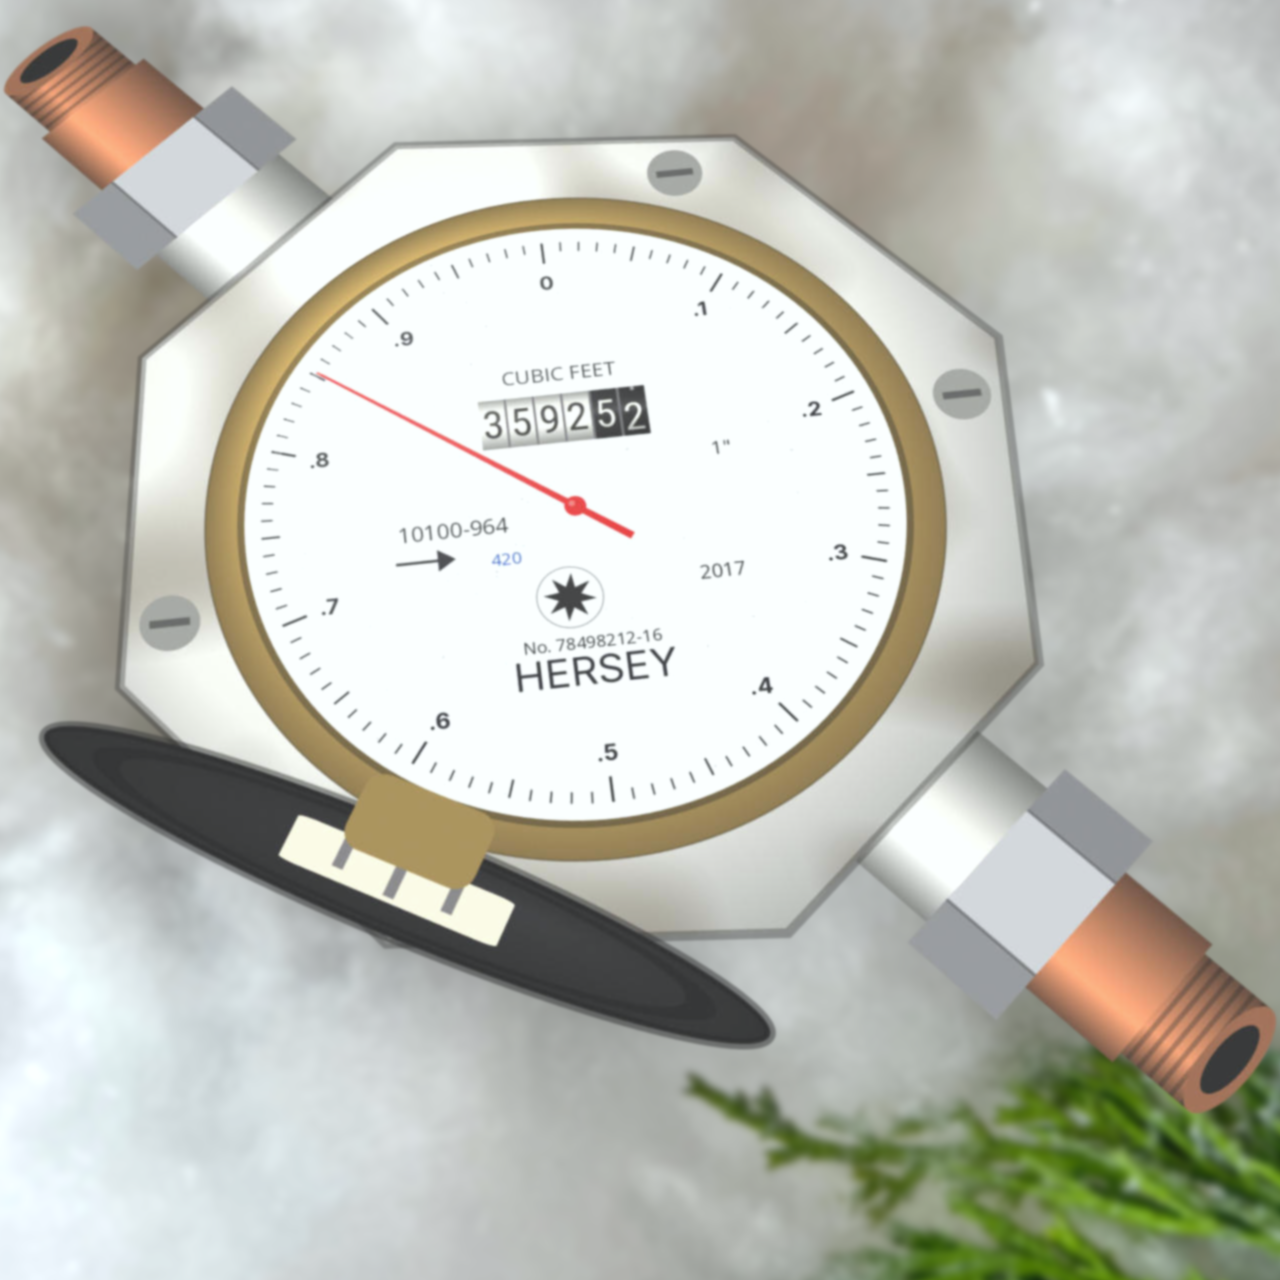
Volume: 359251.85 ft³
